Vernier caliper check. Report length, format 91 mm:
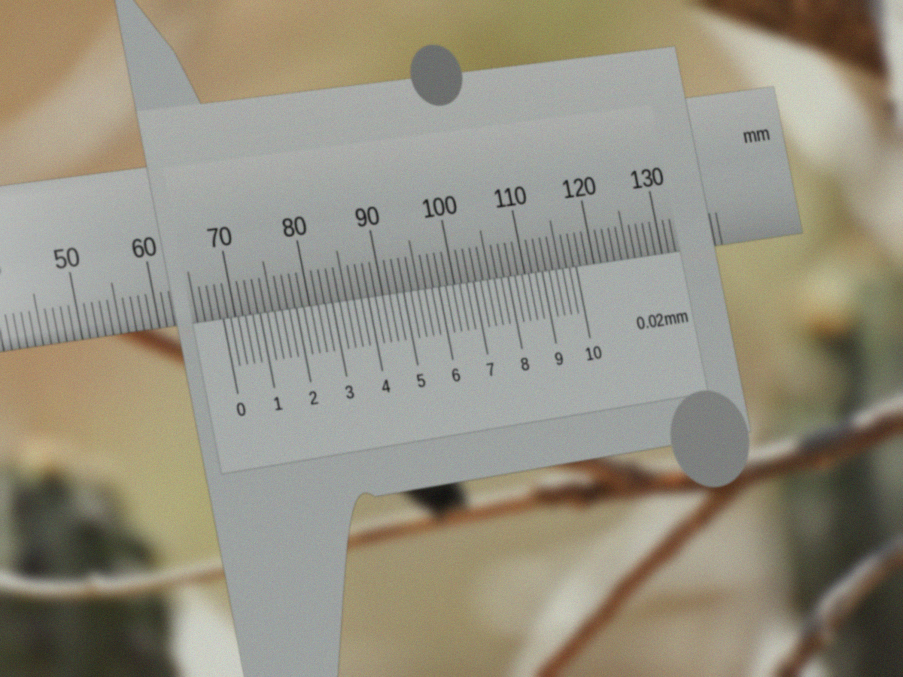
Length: 68.4 mm
